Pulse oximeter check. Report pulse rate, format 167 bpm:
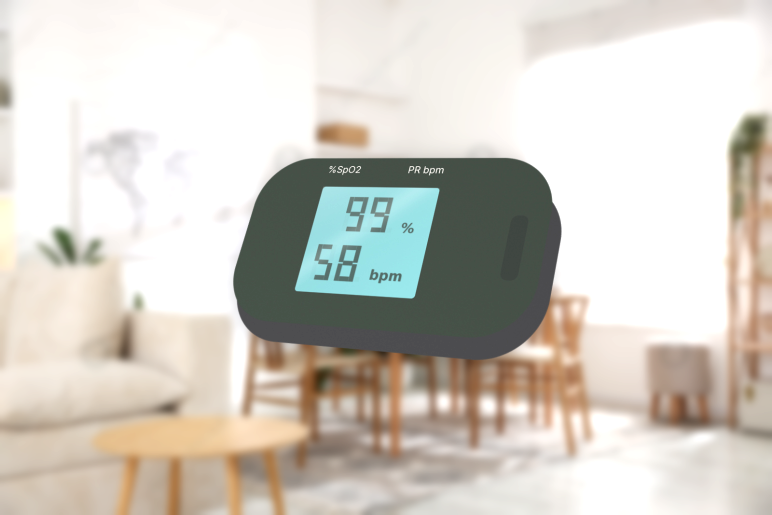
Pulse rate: 58 bpm
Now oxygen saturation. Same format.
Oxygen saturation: 99 %
